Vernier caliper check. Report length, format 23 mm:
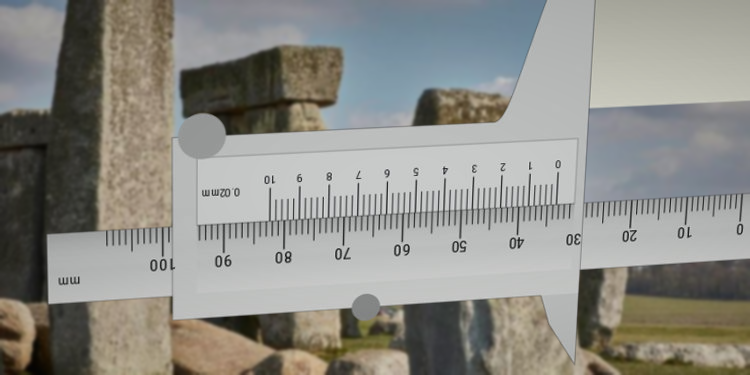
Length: 33.4 mm
